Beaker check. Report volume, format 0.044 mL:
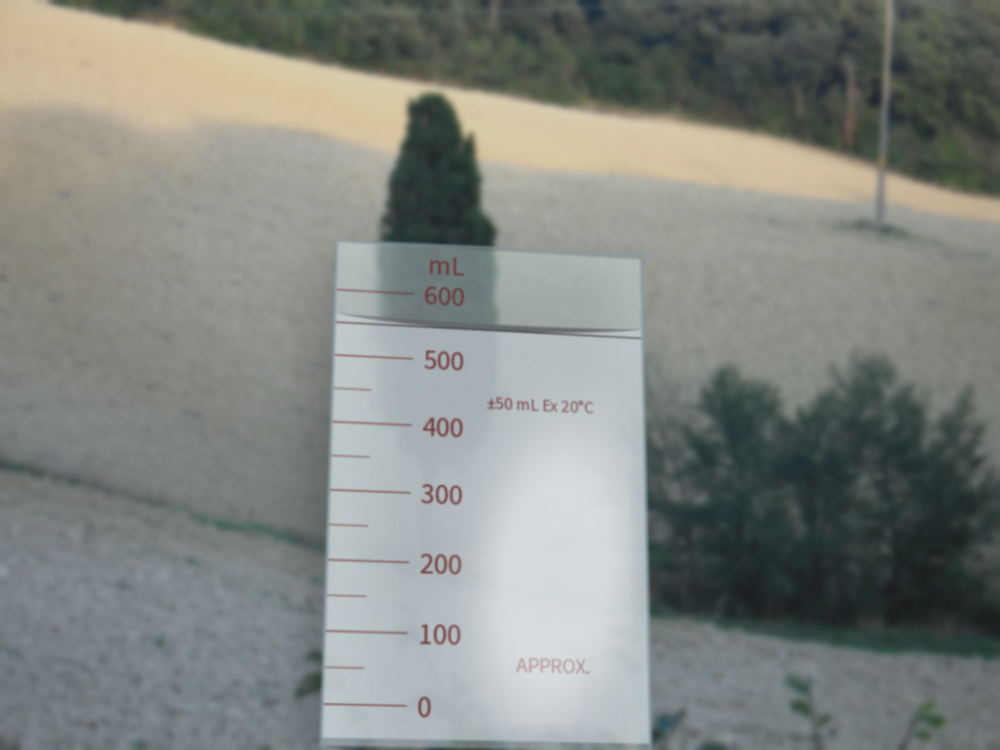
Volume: 550 mL
